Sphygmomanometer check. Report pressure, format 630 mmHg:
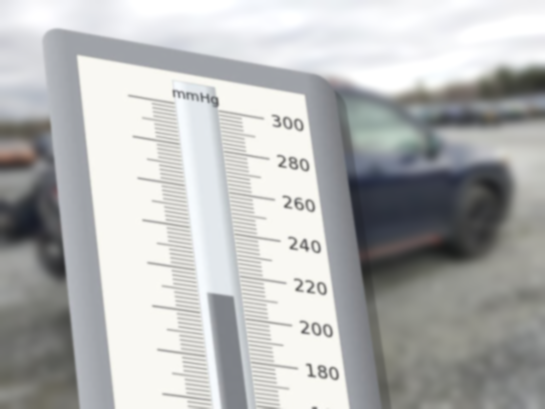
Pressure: 210 mmHg
